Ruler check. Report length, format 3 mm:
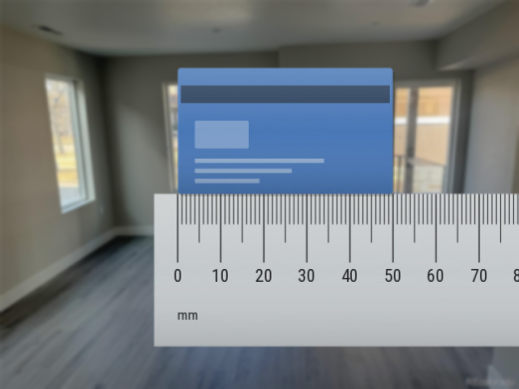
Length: 50 mm
